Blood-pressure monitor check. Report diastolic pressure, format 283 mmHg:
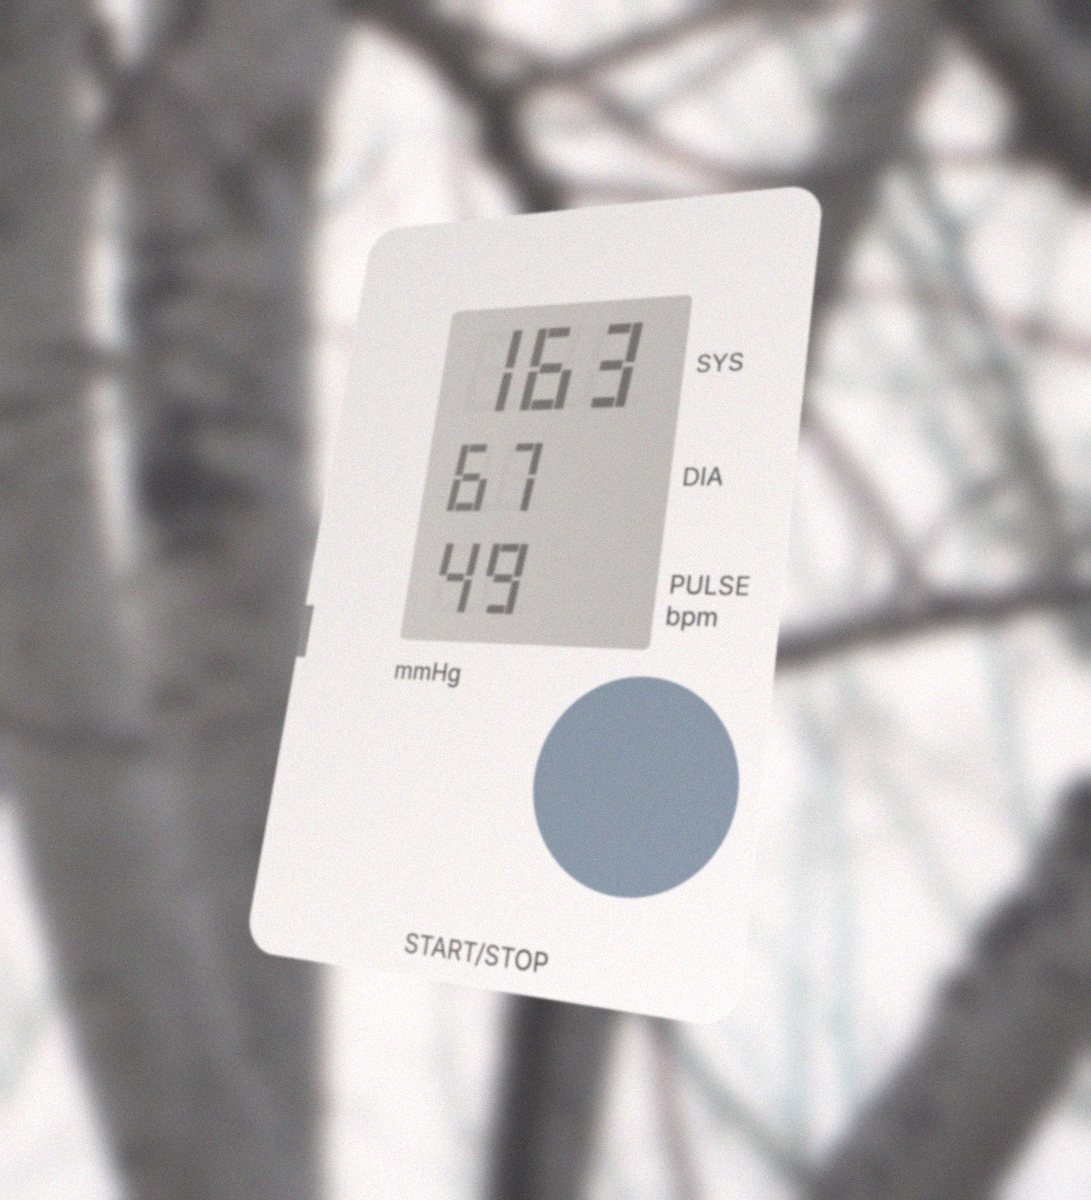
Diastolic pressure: 67 mmHg
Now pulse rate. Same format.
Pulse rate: 49 bpm
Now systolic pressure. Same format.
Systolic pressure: 163 mmHg
